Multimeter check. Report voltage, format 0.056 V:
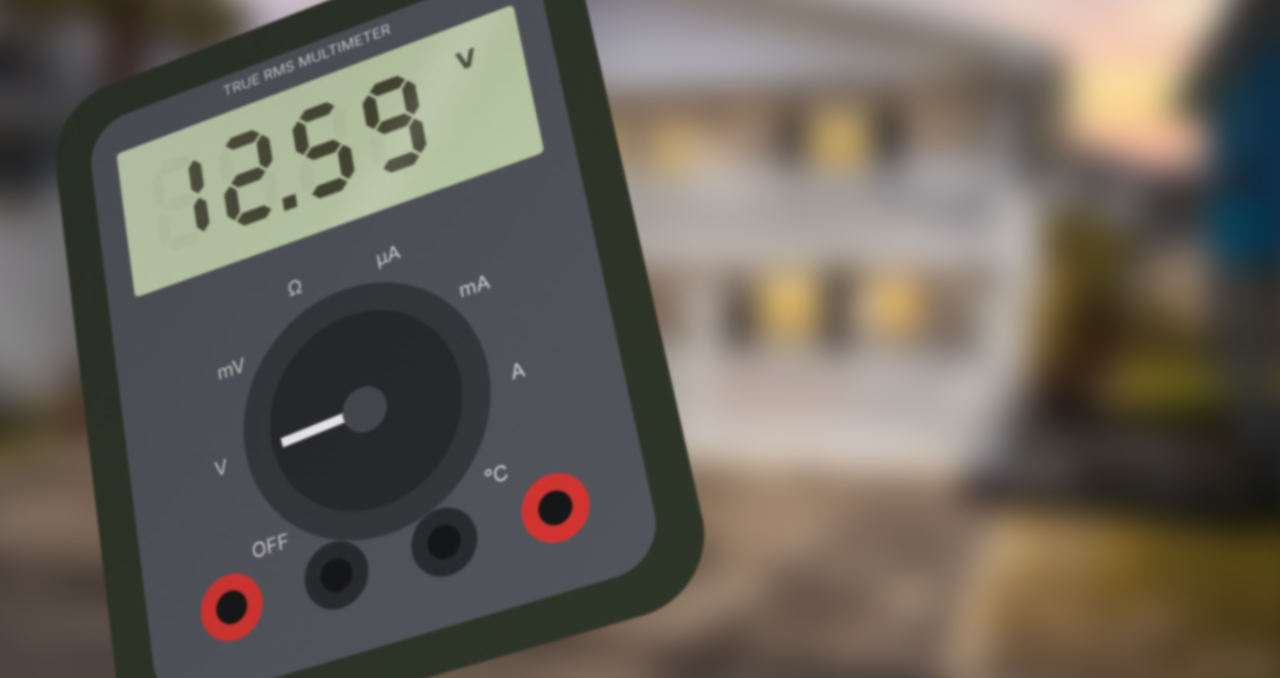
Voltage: 12.59 V
